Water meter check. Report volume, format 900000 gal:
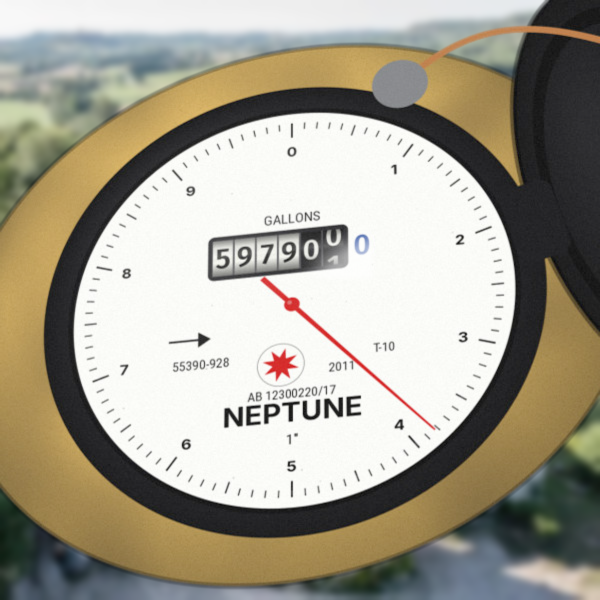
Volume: 5979003.8 gal
